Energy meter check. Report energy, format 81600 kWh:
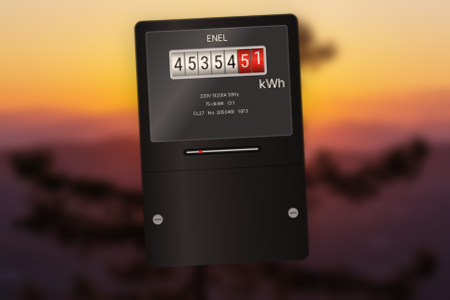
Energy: 45354.51 kWh
